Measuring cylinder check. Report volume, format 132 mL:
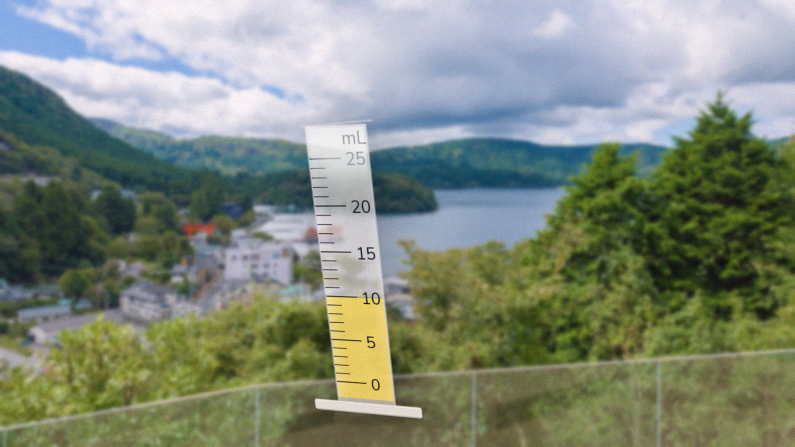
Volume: 10 mL
